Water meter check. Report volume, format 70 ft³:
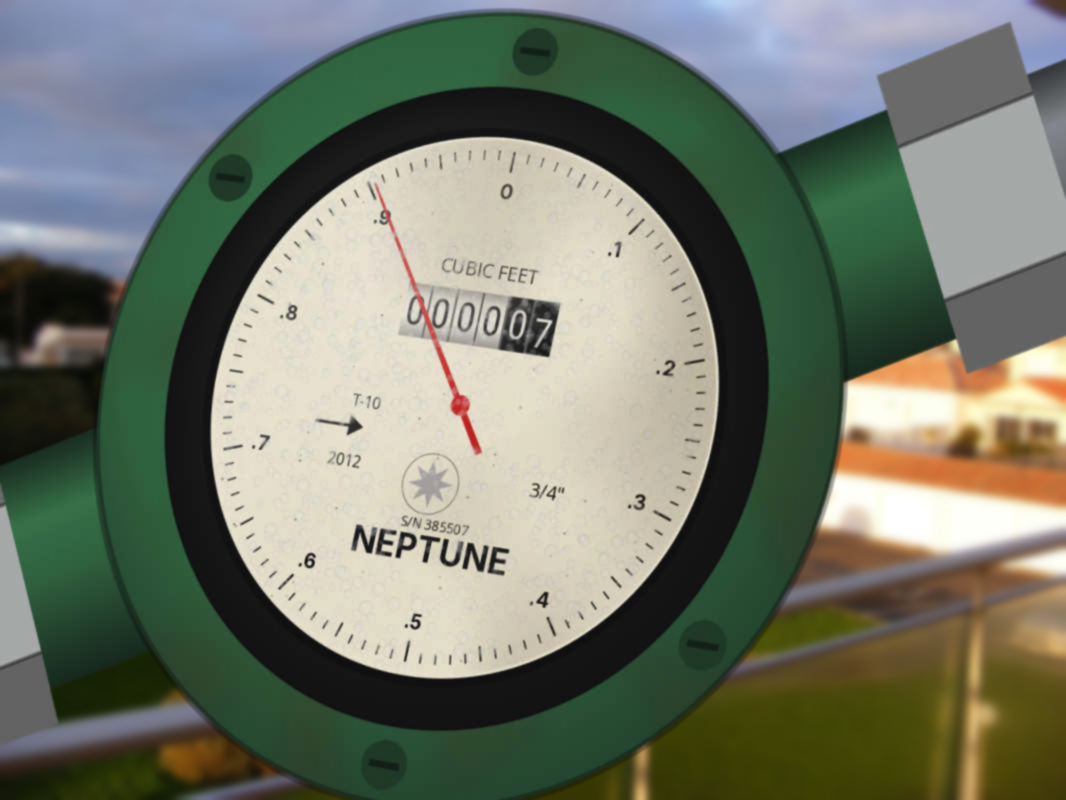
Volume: 6.90 ft³
